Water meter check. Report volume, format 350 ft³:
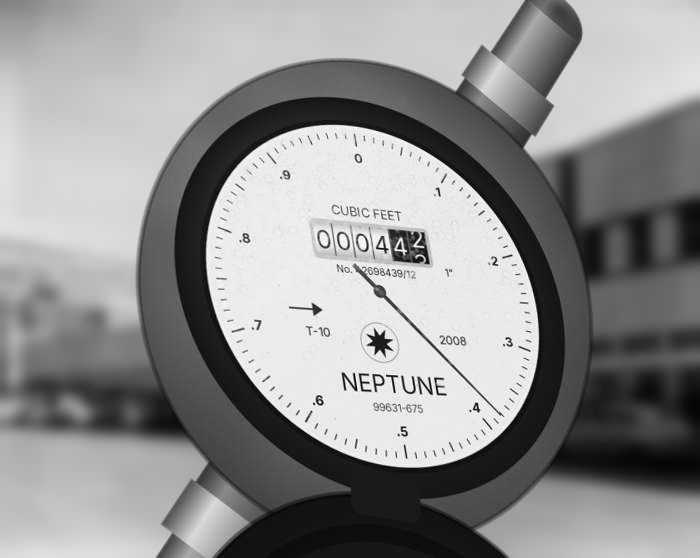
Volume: 442.38 ft³
